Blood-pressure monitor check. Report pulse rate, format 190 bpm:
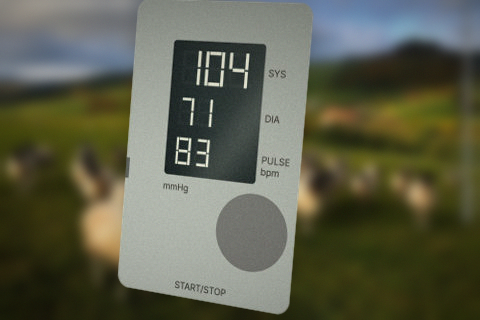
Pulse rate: 83 bpm
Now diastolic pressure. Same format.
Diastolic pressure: 71 mmHg
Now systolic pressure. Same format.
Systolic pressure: 104 mmHg
